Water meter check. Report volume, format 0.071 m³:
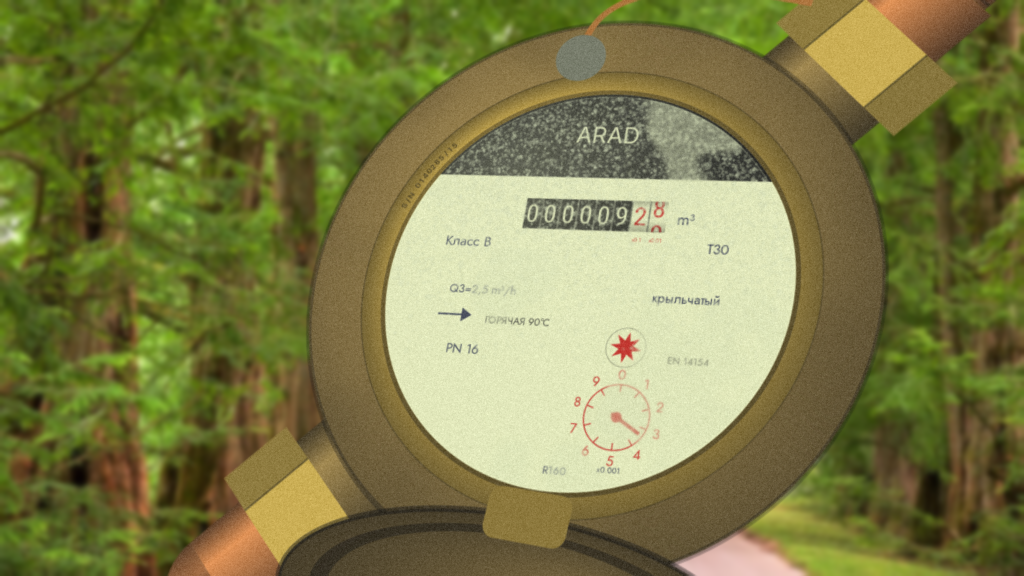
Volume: 9.283 m³
